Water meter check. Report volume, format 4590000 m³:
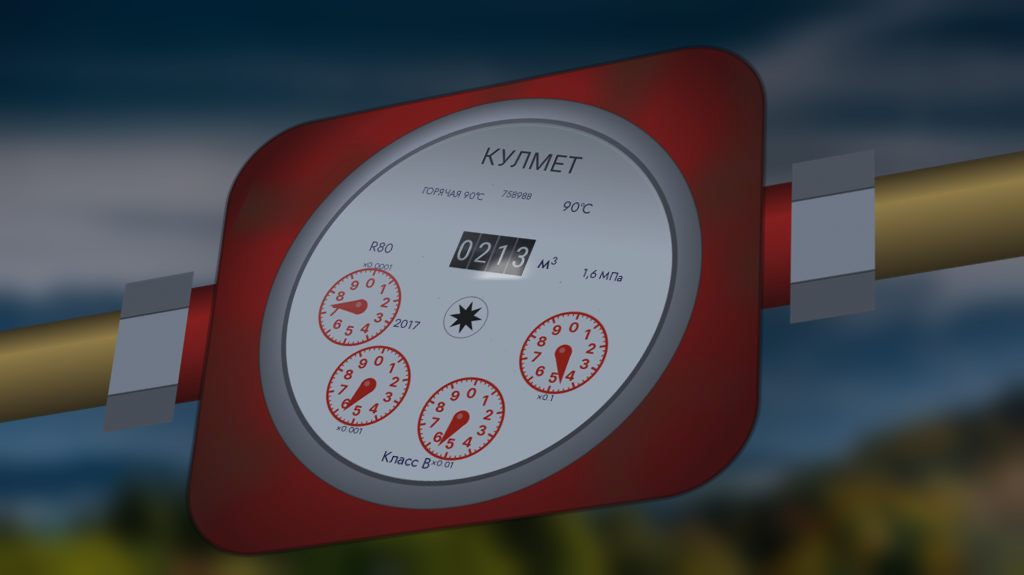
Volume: 213.4557 m³
